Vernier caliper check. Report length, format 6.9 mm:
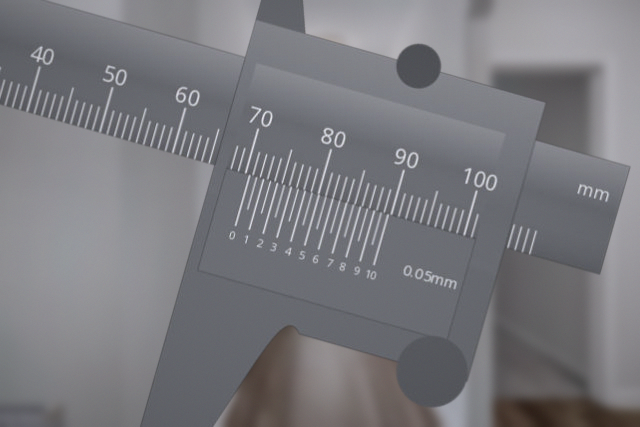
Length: 70.6 mm
